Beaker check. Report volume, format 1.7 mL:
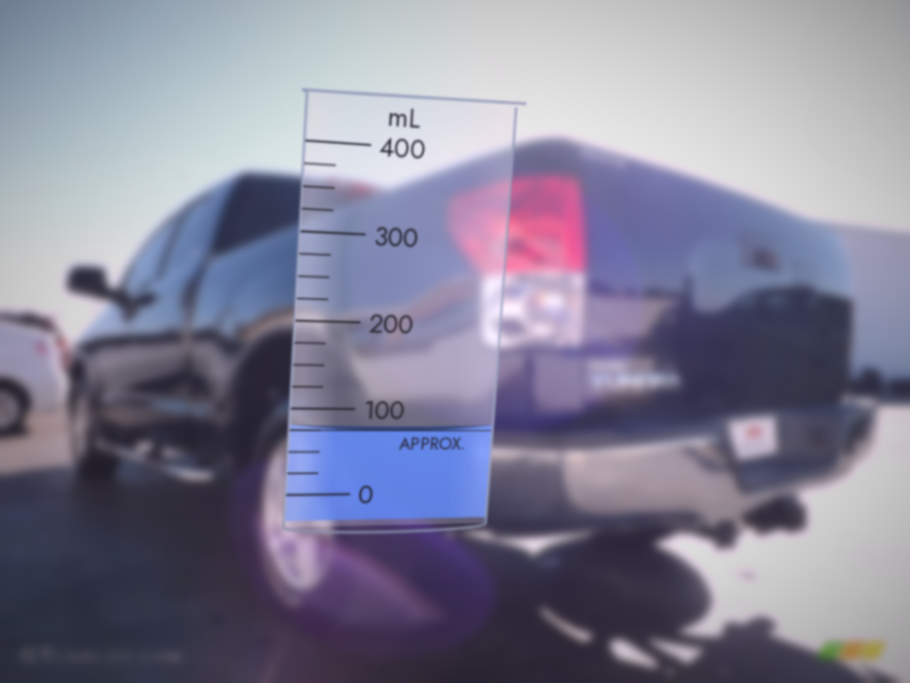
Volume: 75 mL
